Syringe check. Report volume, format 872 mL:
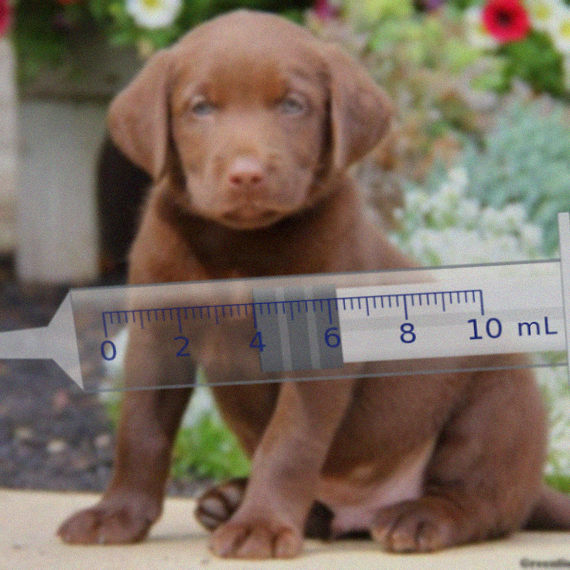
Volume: 4 mL
